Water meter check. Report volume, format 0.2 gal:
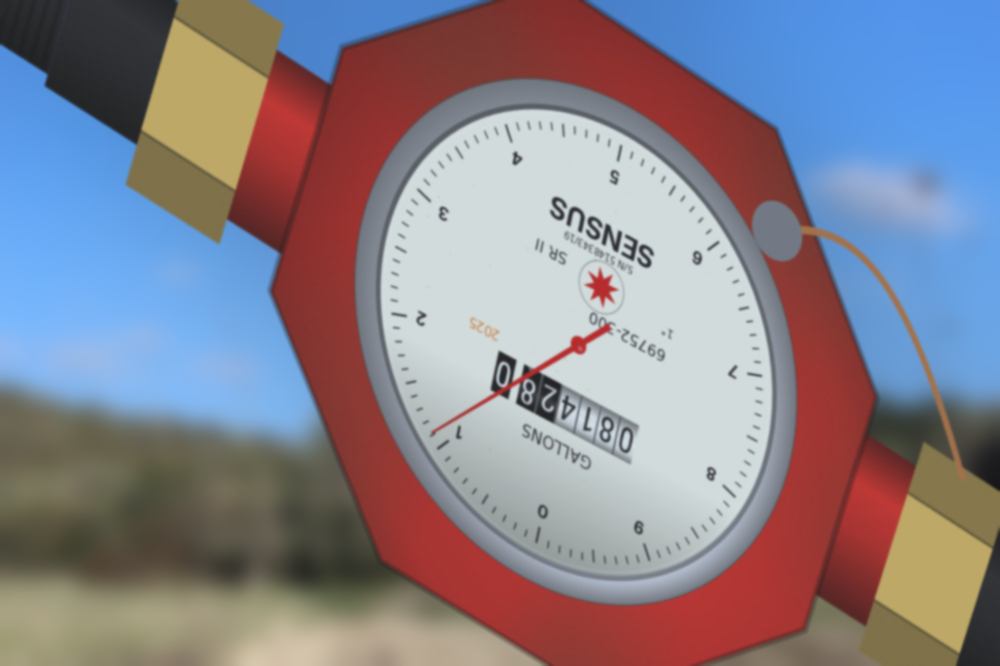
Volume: 814281.1 gal
